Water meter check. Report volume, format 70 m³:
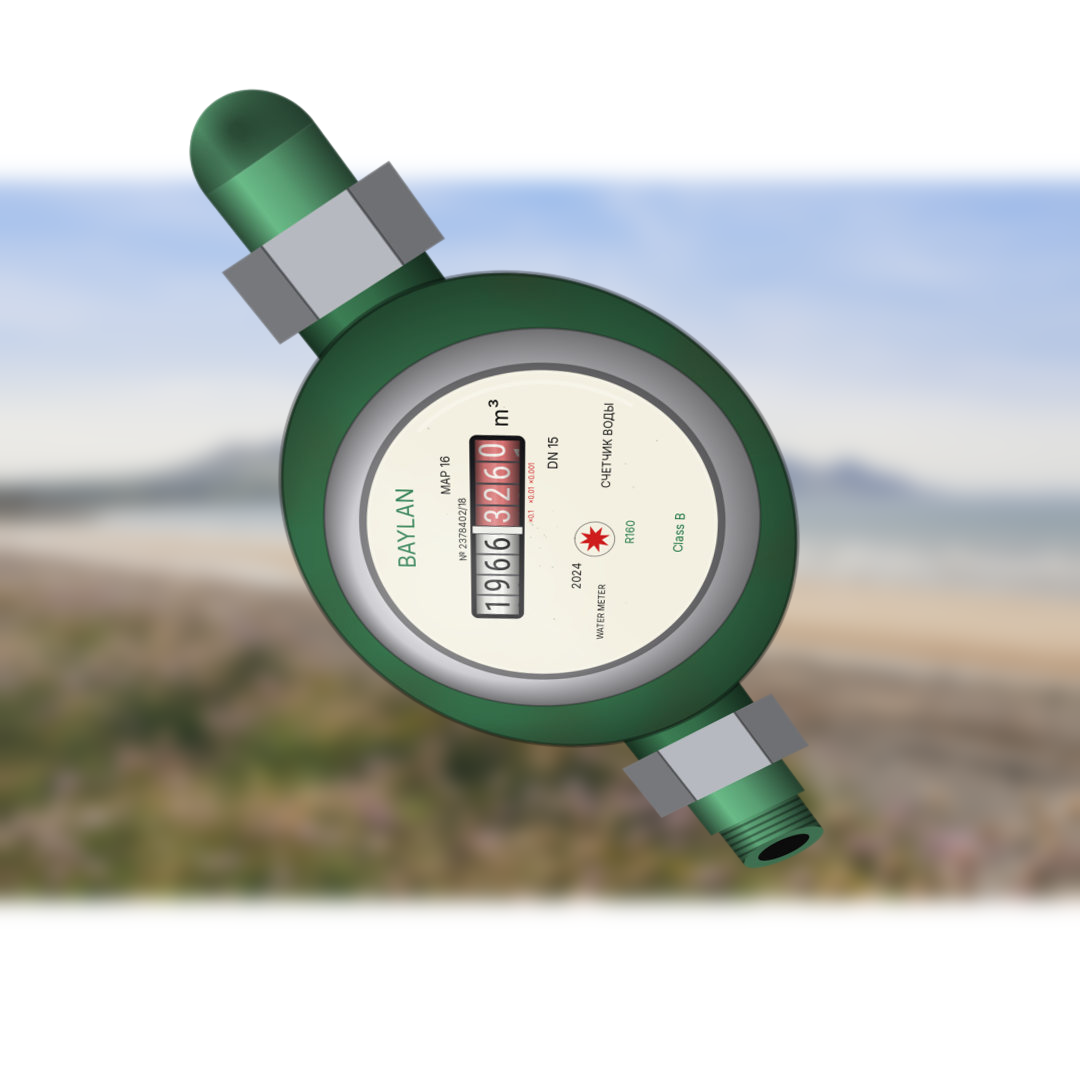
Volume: 1966.3260 m³
